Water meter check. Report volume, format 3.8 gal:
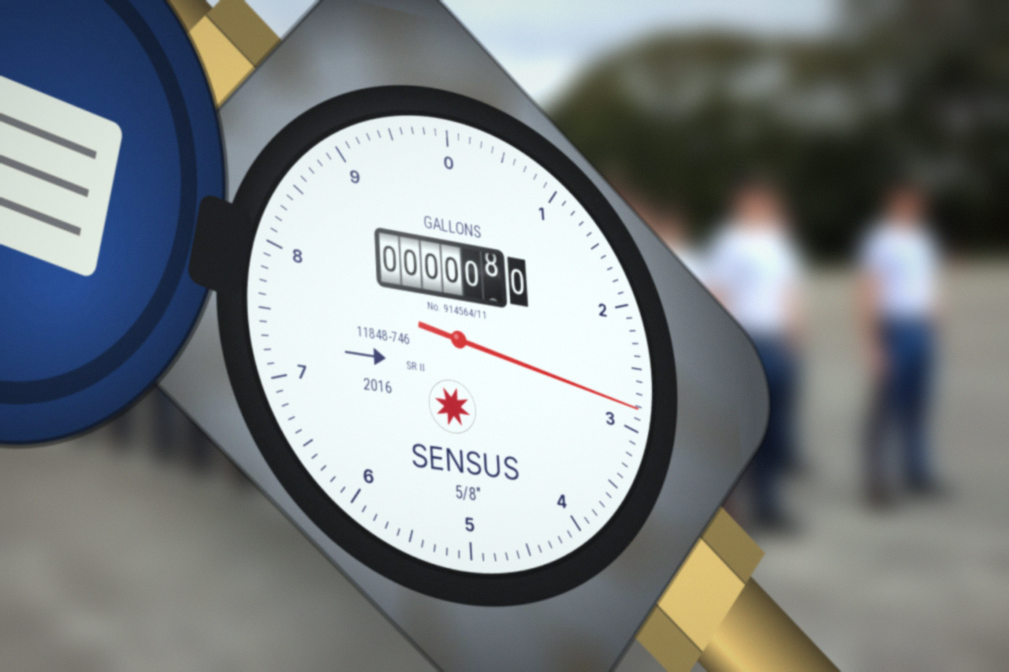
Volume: 82.8 gal
